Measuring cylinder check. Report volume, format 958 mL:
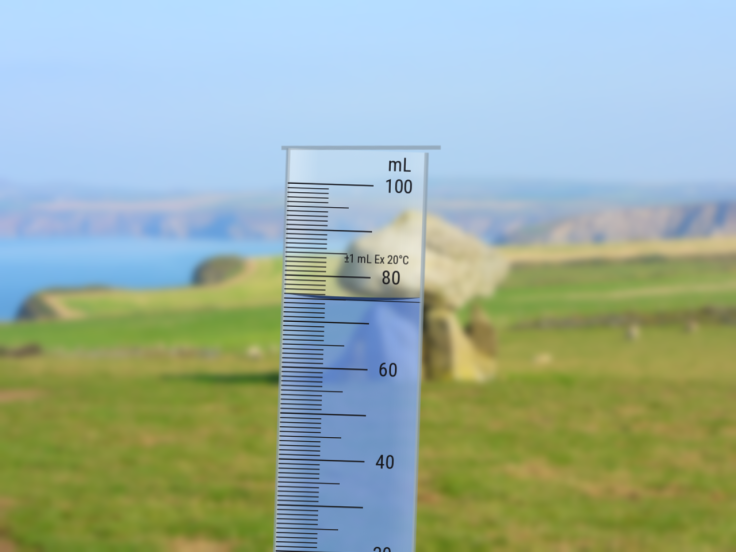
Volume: 75 mL
